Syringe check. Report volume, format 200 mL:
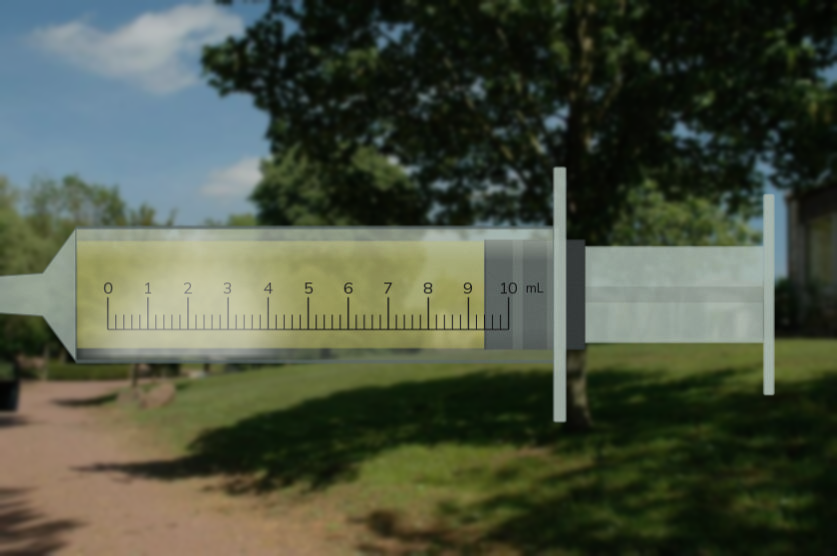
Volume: 9.4 mL
